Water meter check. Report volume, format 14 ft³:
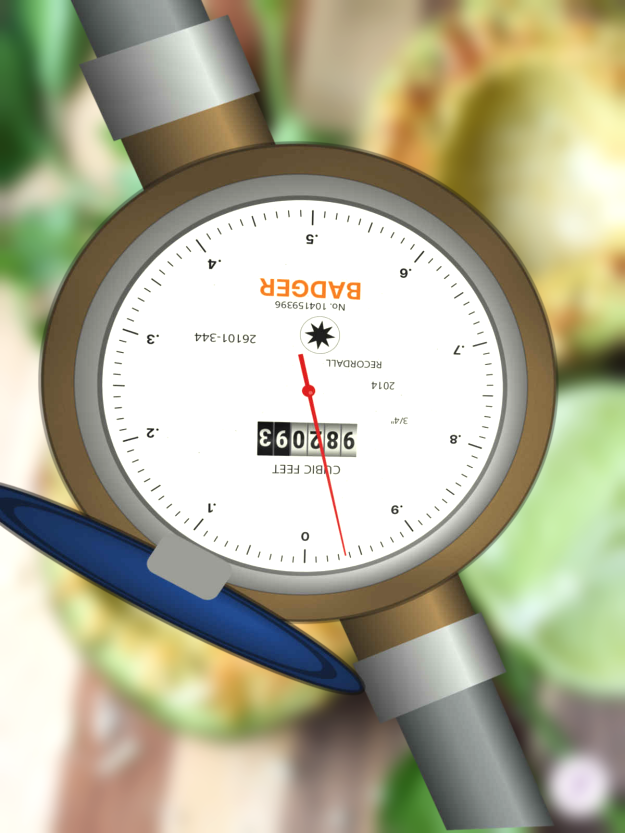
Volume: 982092.96 ft³
